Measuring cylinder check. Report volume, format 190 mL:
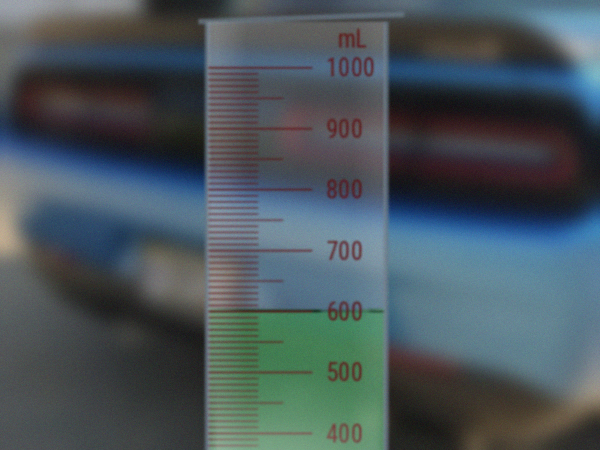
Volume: 600 mL
